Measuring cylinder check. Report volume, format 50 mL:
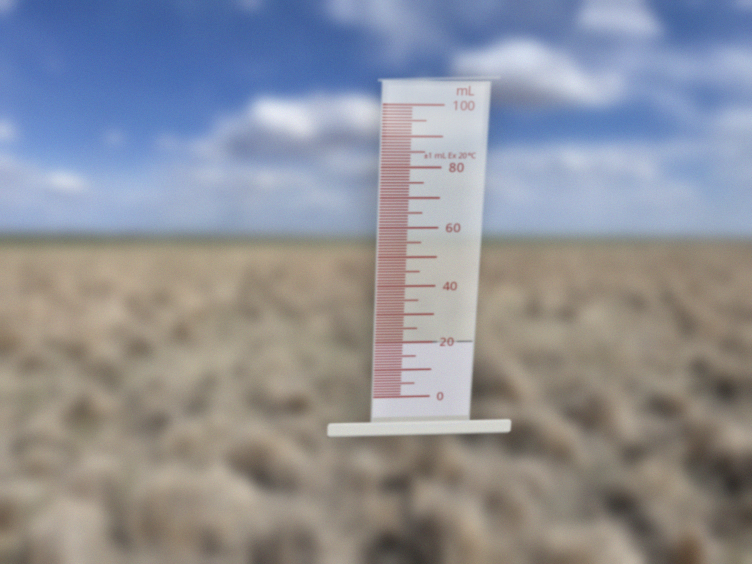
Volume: 20 mL
